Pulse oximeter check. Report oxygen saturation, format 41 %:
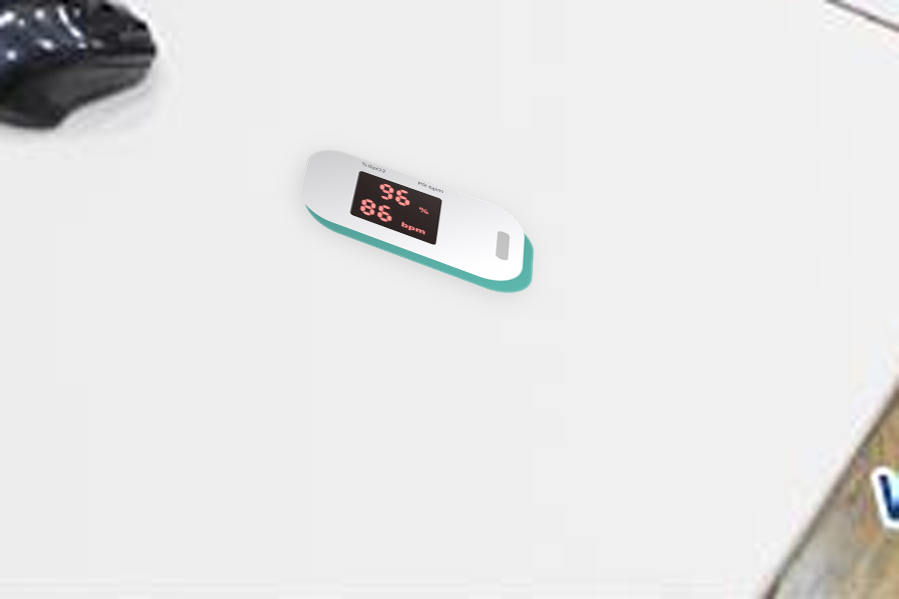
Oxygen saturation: 96 %
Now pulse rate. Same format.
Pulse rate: 86 bpm
